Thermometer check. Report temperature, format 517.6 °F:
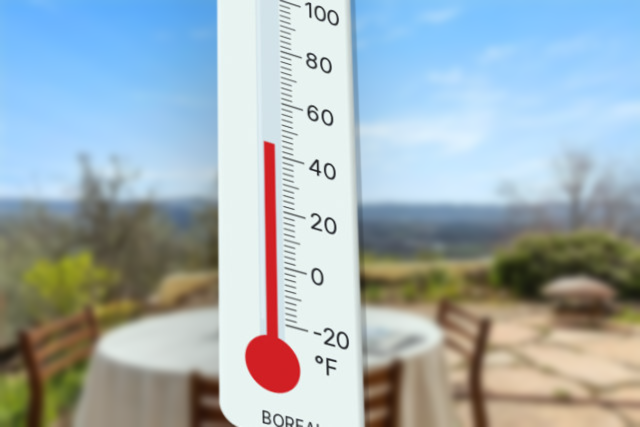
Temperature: 44 °F
